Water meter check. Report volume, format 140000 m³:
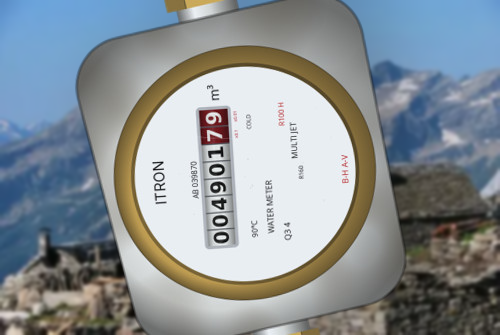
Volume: 4901.79 m³
